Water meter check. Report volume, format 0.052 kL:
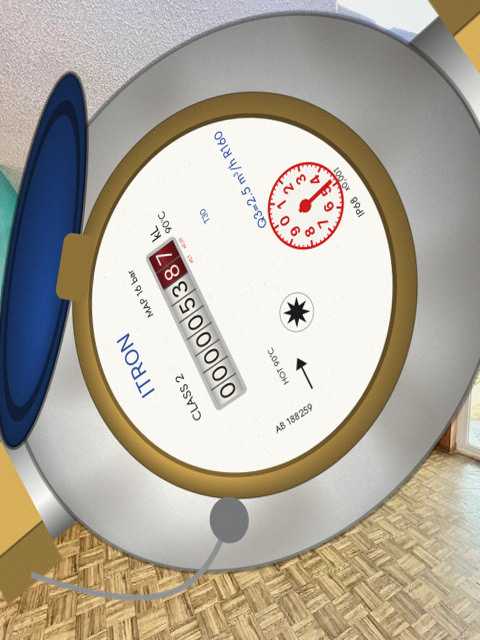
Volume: 53.874 kL
